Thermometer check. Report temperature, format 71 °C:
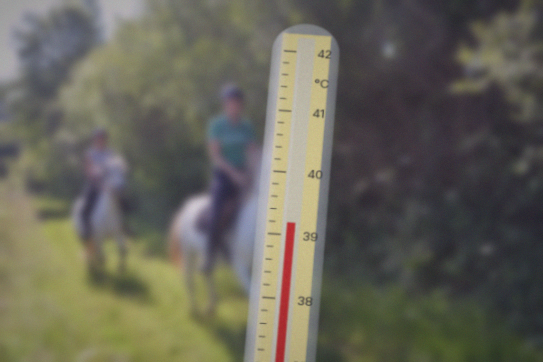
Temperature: 39.2 °C
